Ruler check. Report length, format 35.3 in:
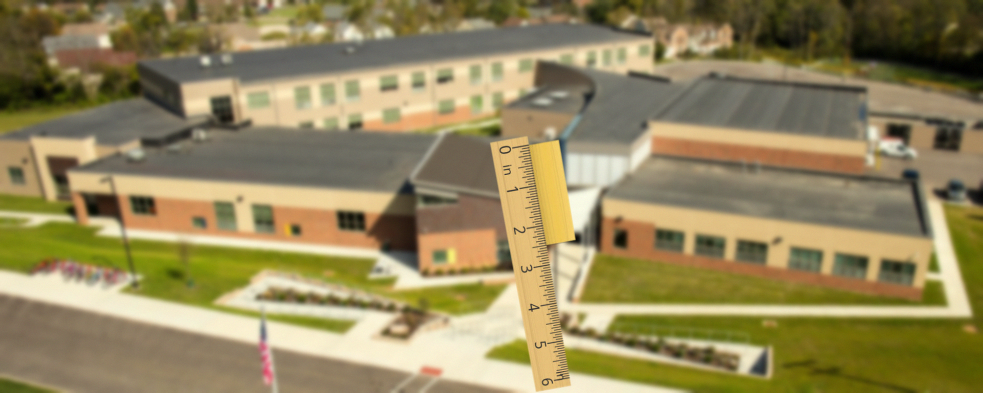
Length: 2.5 in
